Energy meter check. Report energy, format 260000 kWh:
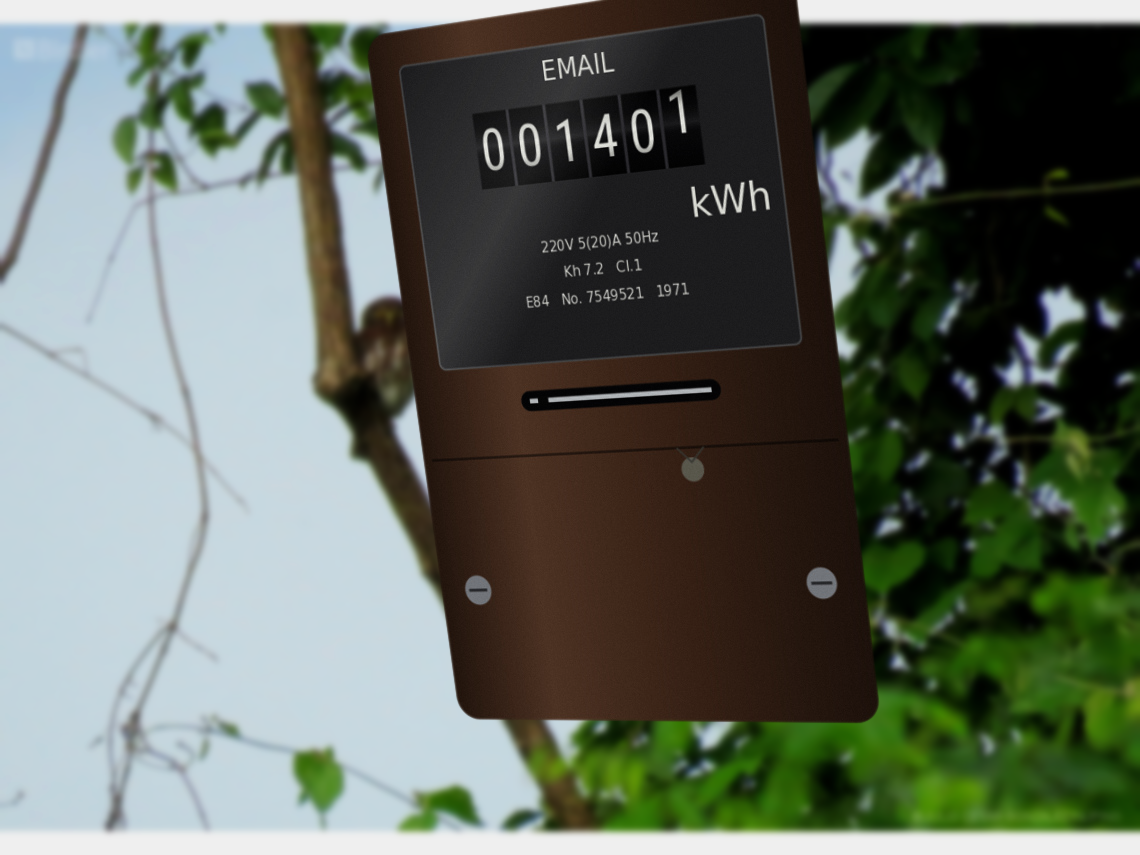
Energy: 1401 kWh
